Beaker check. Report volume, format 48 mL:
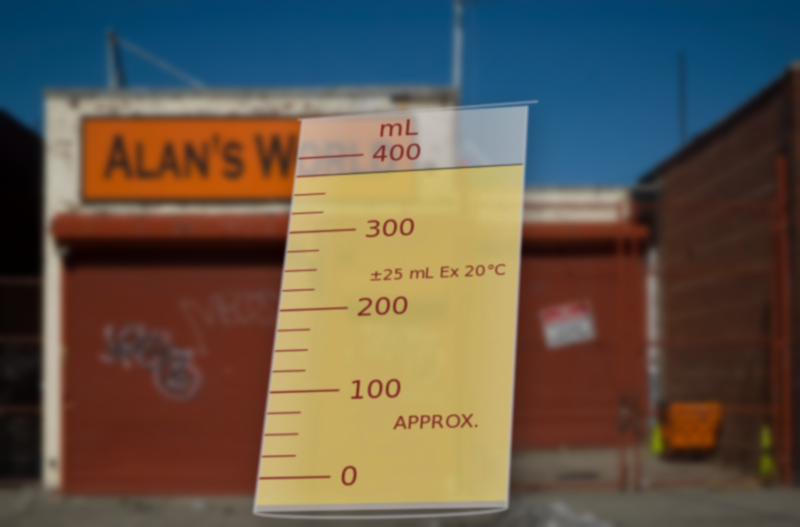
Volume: 375 mL
